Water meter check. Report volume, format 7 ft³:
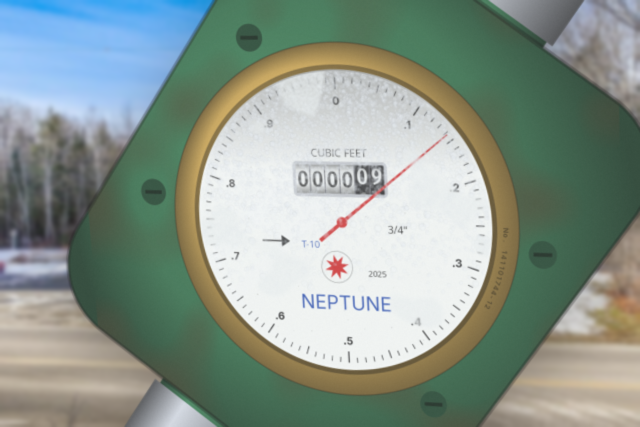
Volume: 9.14 ft³
